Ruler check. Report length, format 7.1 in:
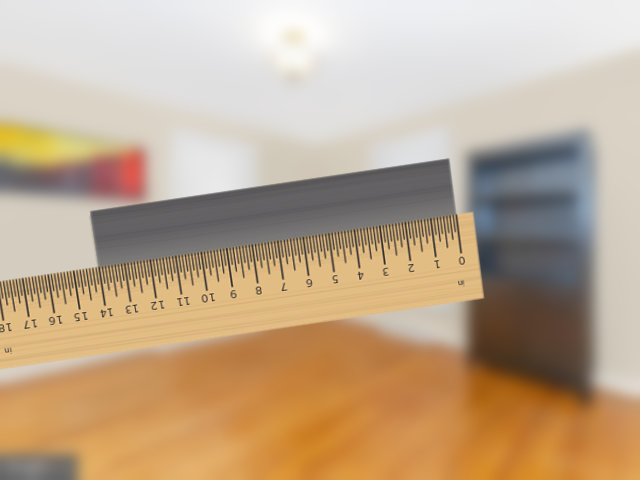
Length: 14 in
